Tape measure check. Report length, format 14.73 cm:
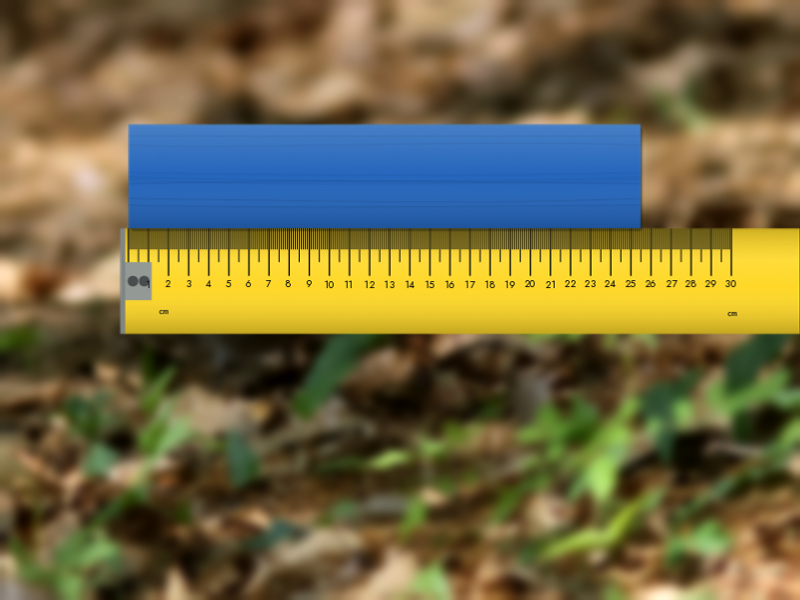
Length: 25.5 cm
